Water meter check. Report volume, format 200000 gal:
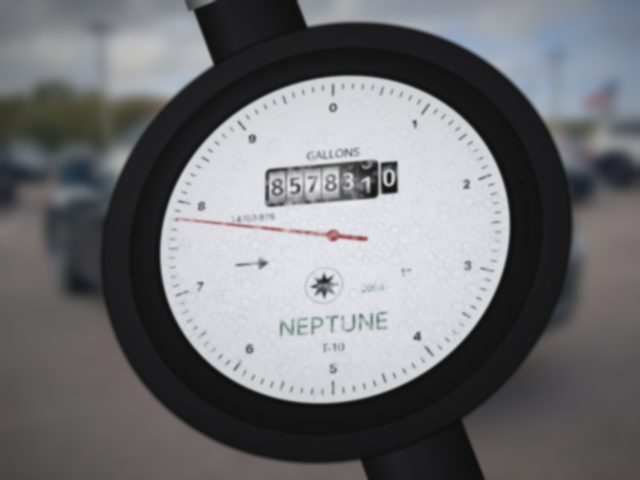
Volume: 8578307.8 gal
